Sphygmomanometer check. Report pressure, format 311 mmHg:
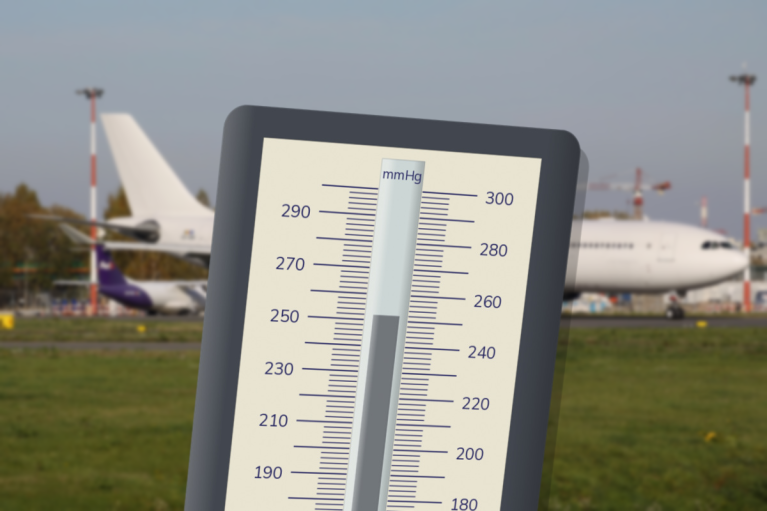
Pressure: 252 mmHg
